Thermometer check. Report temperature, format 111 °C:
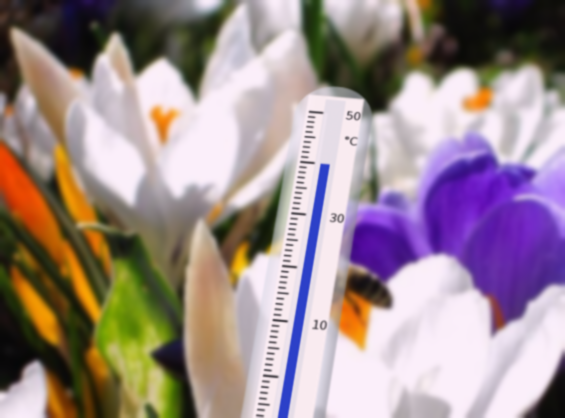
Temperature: 40 °C
